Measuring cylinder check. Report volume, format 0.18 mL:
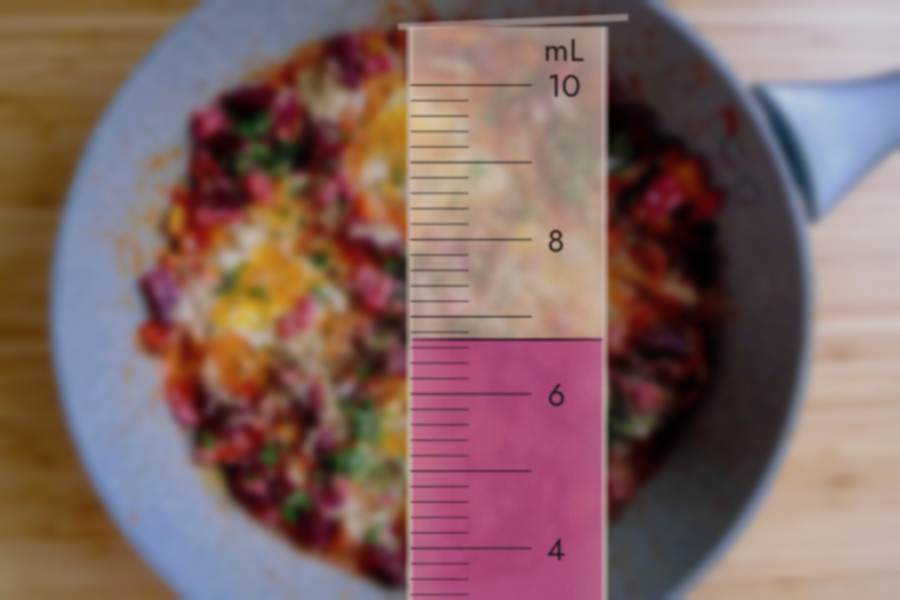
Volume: 6.7 mL
